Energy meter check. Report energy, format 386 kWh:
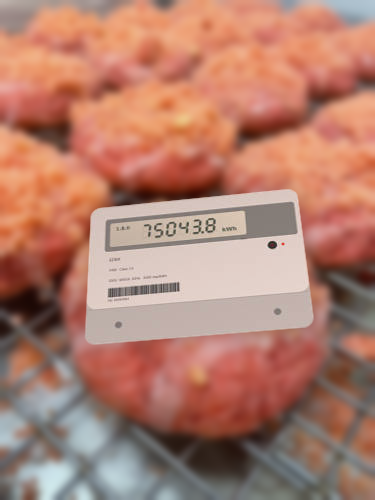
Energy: 75043.8 kWh
